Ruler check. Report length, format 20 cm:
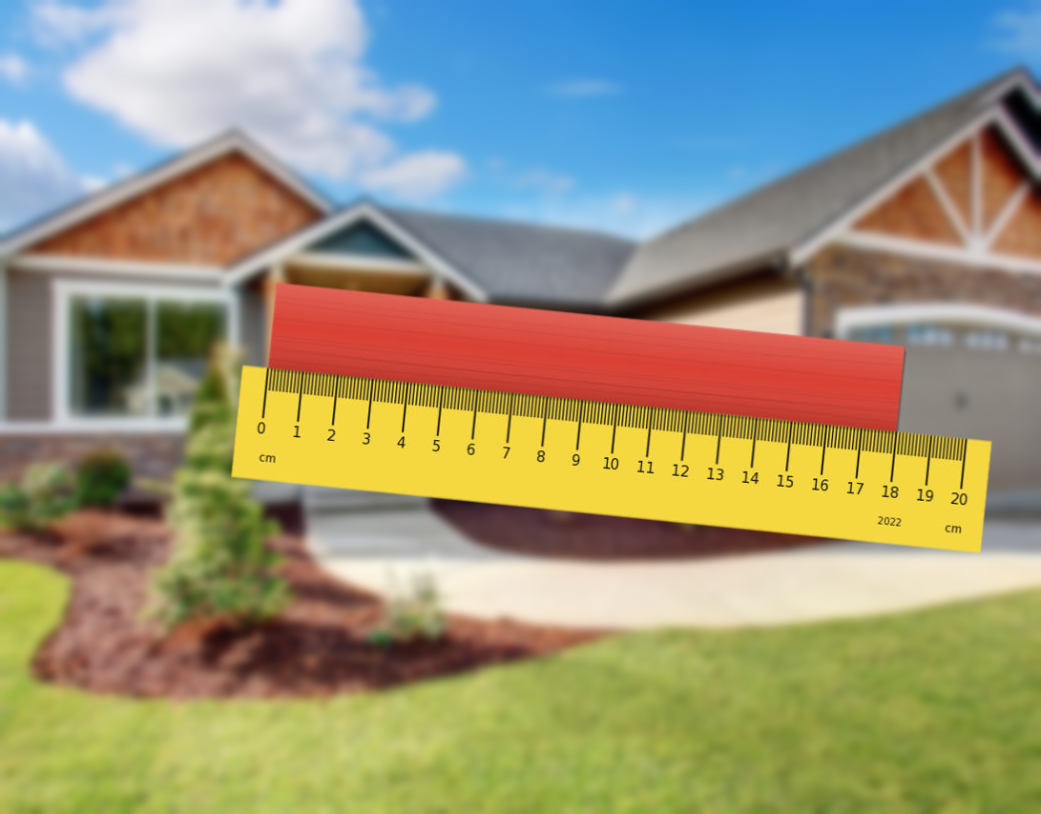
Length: 18 cm
